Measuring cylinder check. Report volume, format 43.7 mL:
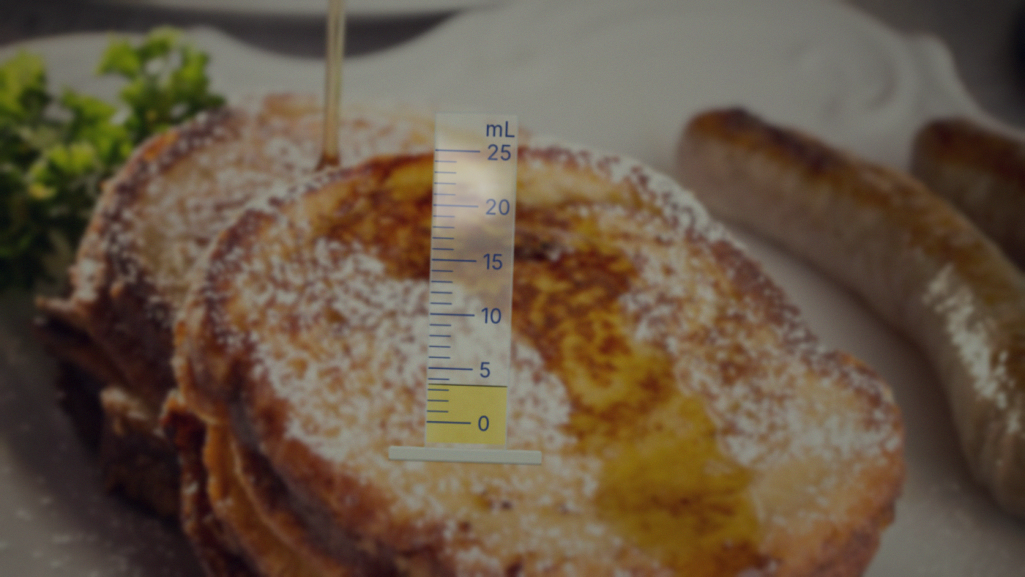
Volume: 3.5 mL
